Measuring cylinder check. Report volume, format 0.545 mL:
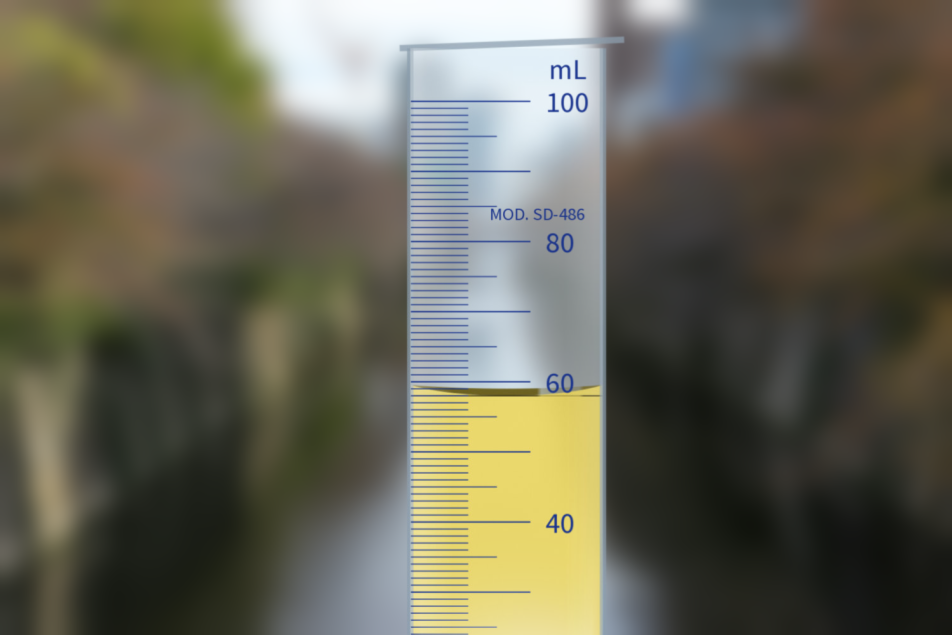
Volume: 58 mL
